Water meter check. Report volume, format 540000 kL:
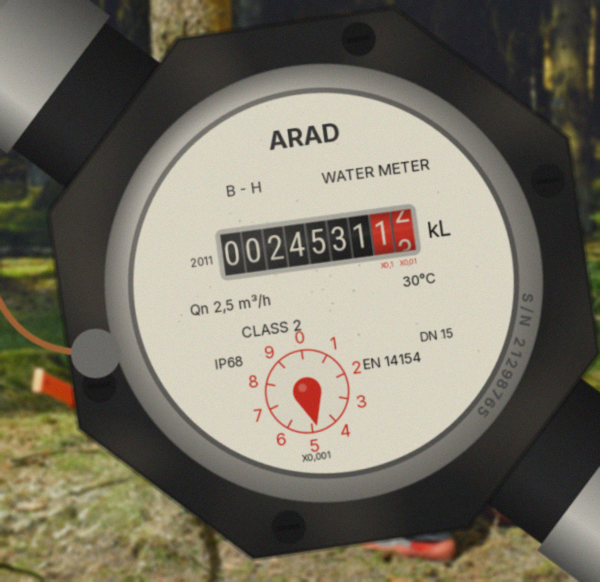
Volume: 24531.124 kL
